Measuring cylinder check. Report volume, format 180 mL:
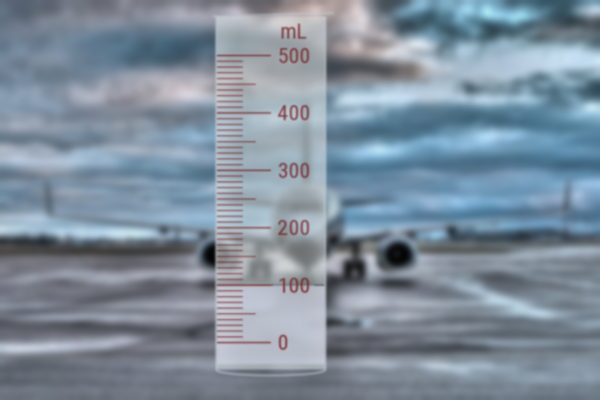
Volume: 100 mL
